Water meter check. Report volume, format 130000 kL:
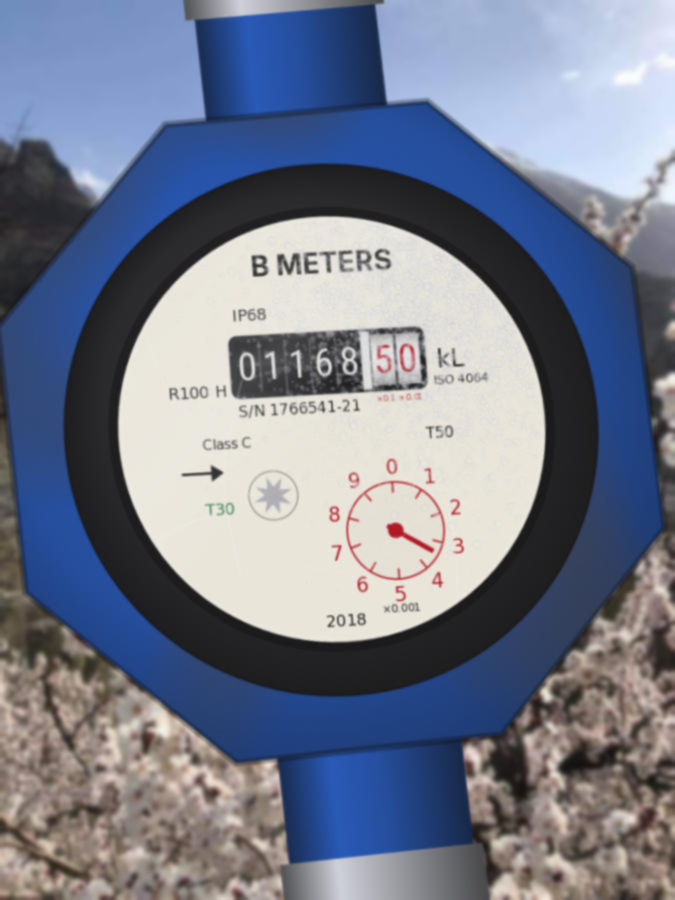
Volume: 1168.503 kL
